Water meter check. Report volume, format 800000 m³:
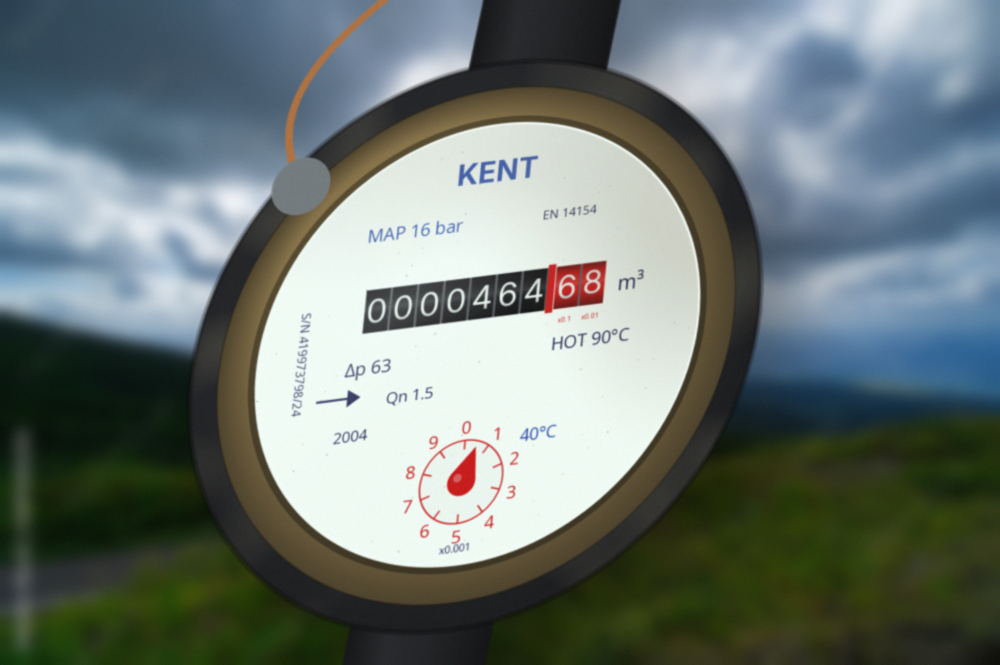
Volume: 464.680 m³
